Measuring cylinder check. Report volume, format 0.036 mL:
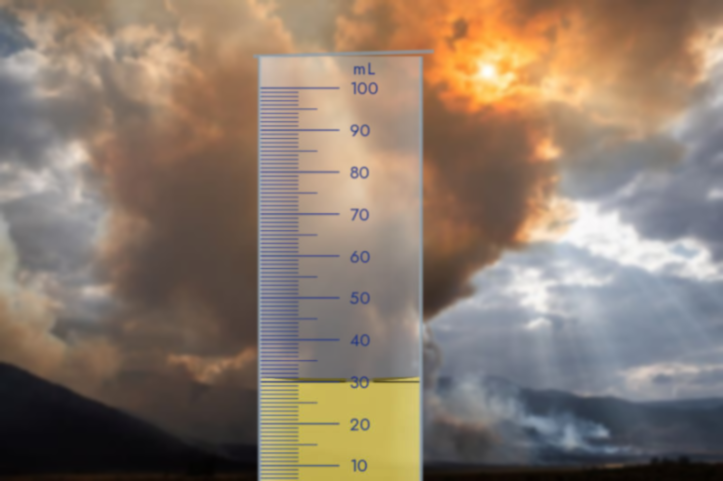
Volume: 30 mL
